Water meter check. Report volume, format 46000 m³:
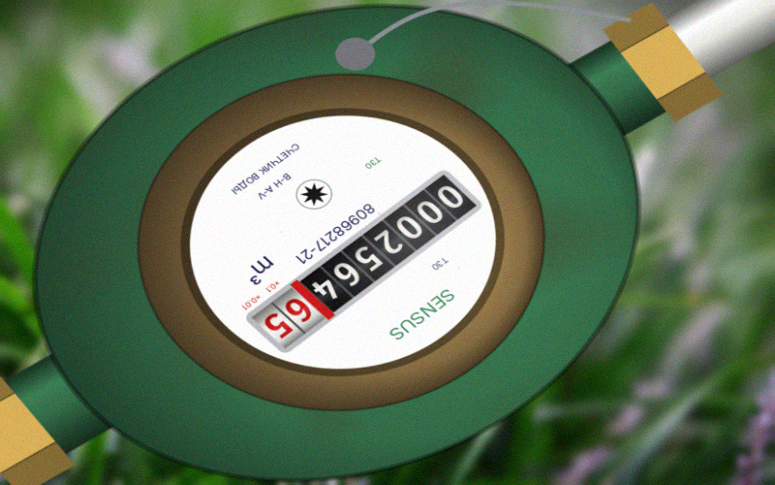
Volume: 2564.65 m³
